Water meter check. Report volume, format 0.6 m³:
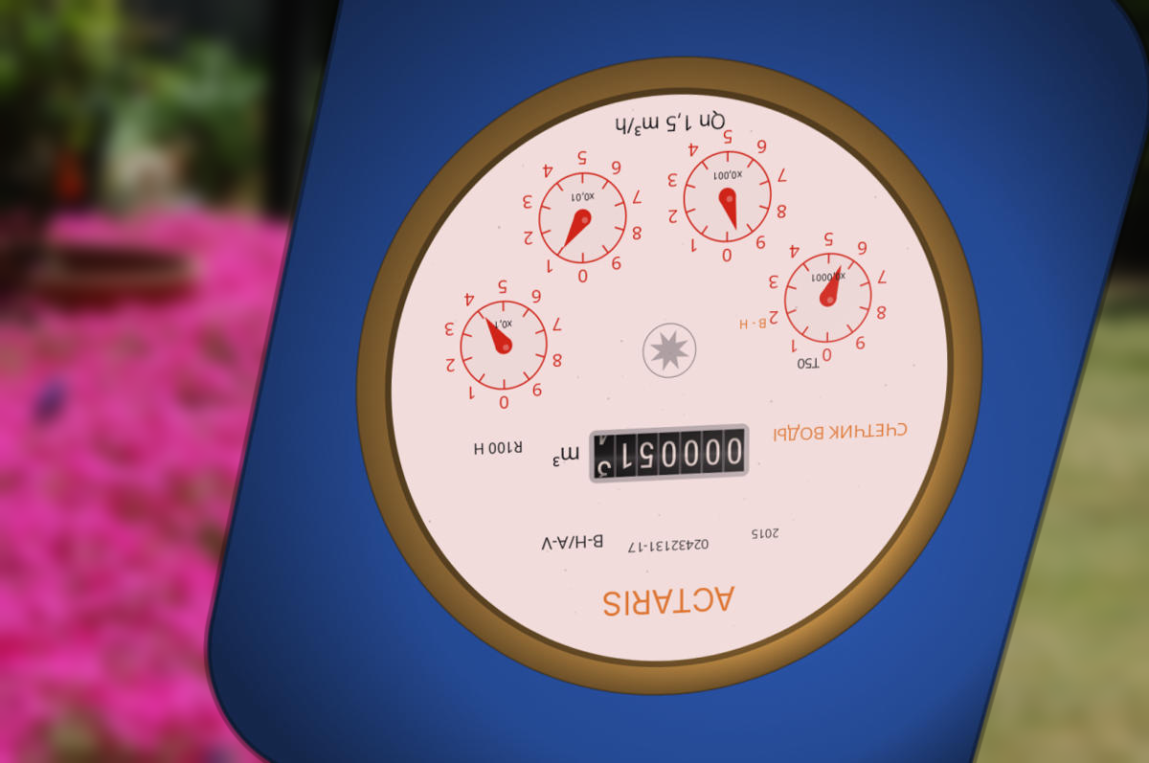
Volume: 513.4095 m³
